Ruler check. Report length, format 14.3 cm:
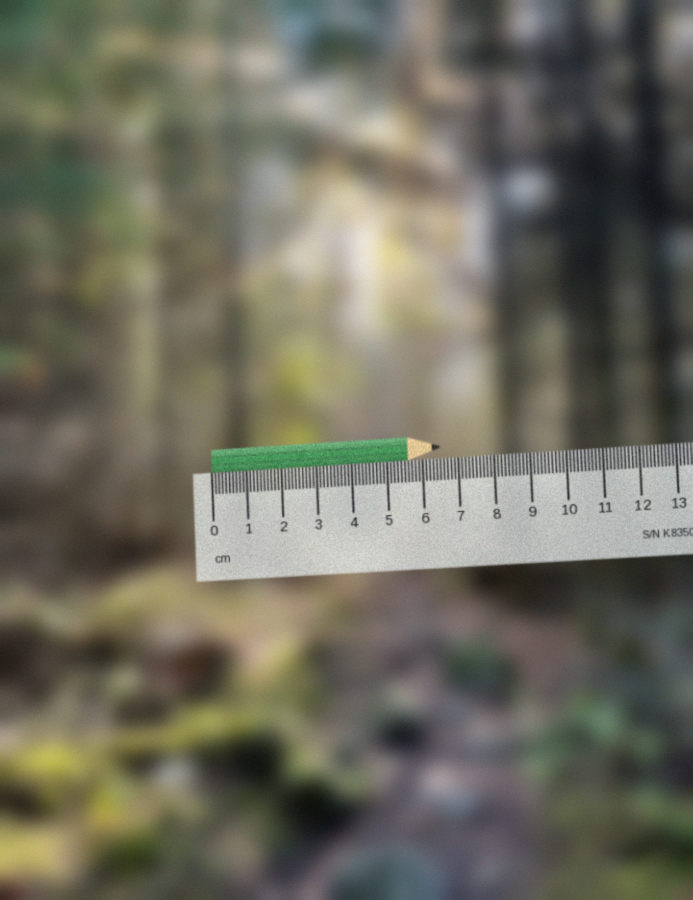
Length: 6.5 cm
